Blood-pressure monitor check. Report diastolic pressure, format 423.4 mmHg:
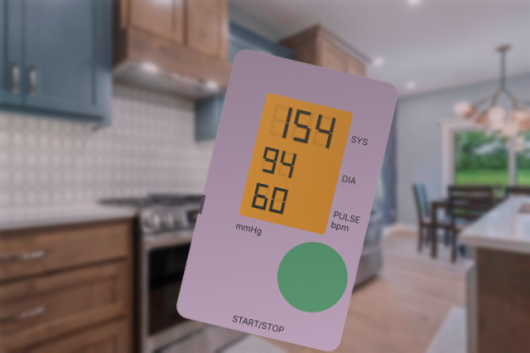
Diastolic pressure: 94 mmHg
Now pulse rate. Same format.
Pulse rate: 60 bpm
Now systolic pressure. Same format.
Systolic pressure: 154 mmHg
